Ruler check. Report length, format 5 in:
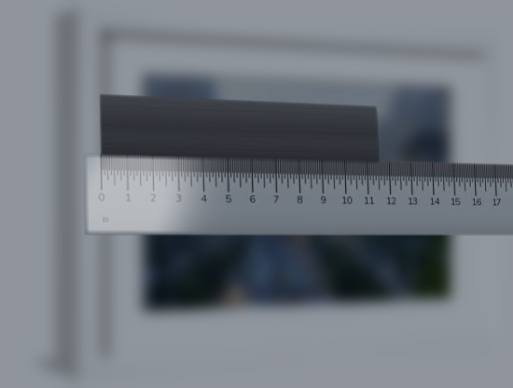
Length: 11.5 in
